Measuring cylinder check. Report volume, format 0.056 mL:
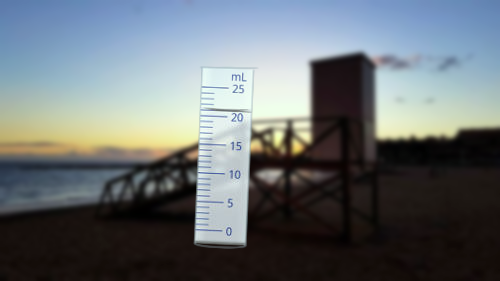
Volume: 21 mL
